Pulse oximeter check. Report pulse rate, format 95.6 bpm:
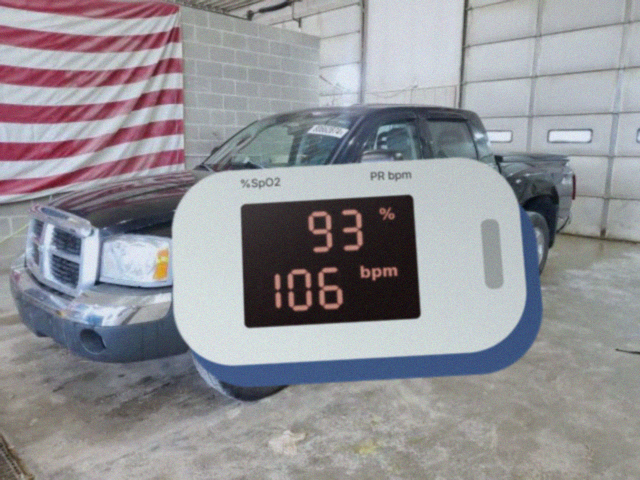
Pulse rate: 106 bpm
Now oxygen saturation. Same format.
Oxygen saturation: 93 %
